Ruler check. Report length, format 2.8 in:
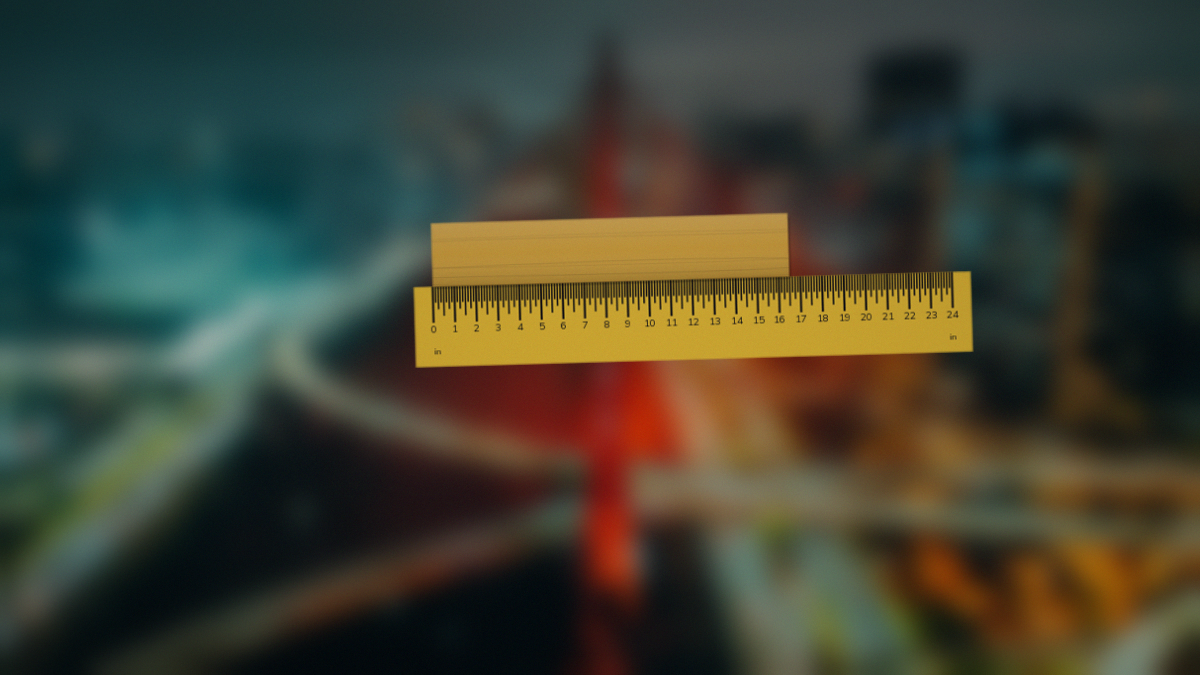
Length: 16.5 in
